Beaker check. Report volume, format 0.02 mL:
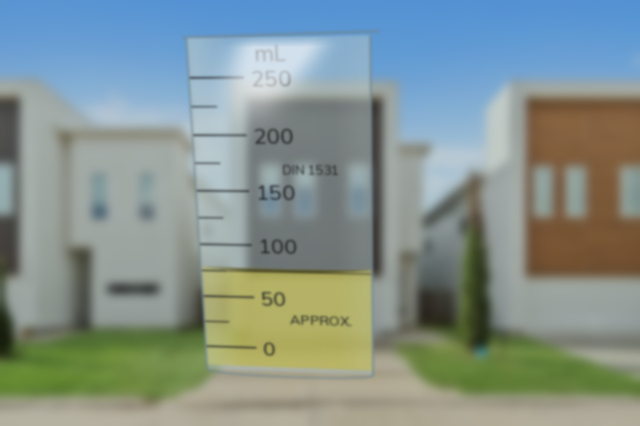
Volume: 75 mL
